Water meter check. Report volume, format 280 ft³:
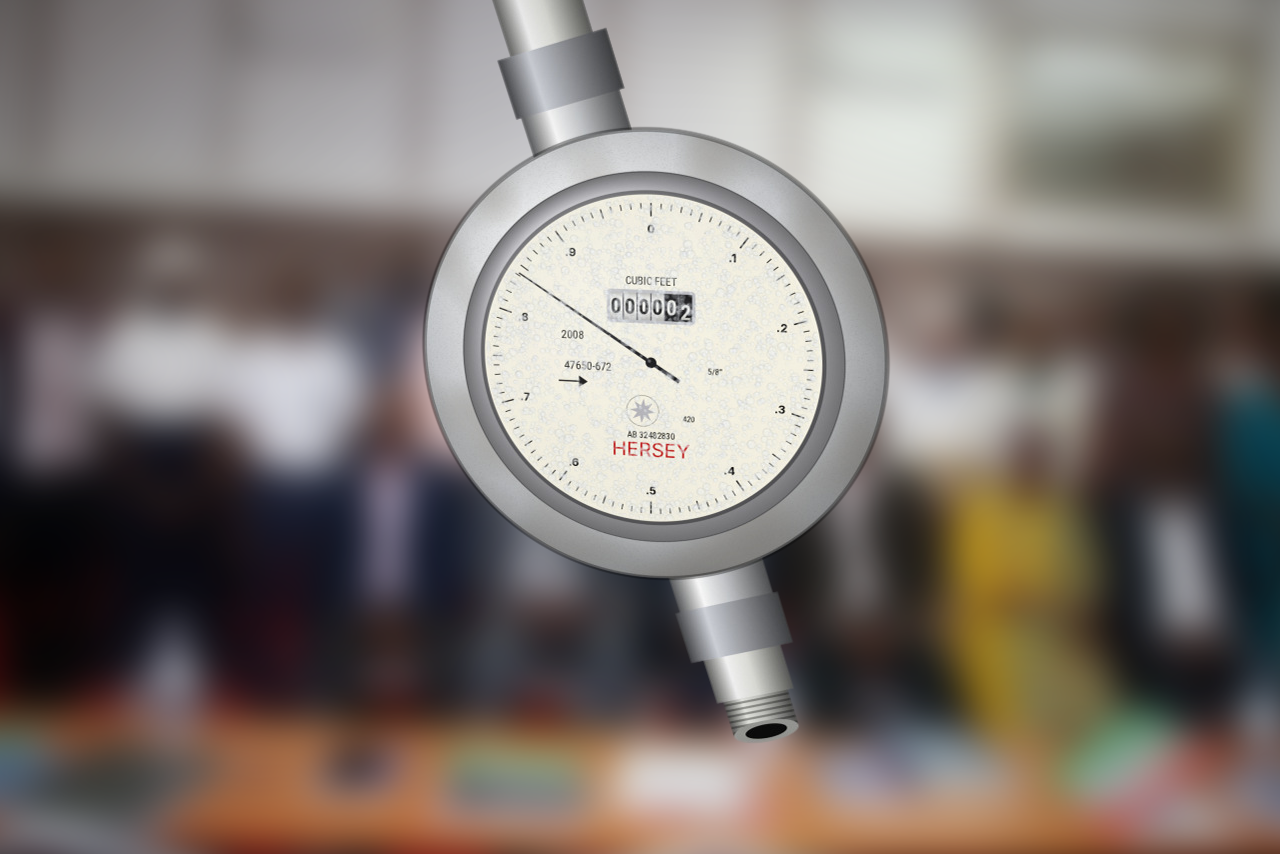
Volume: 1.84 ft³
